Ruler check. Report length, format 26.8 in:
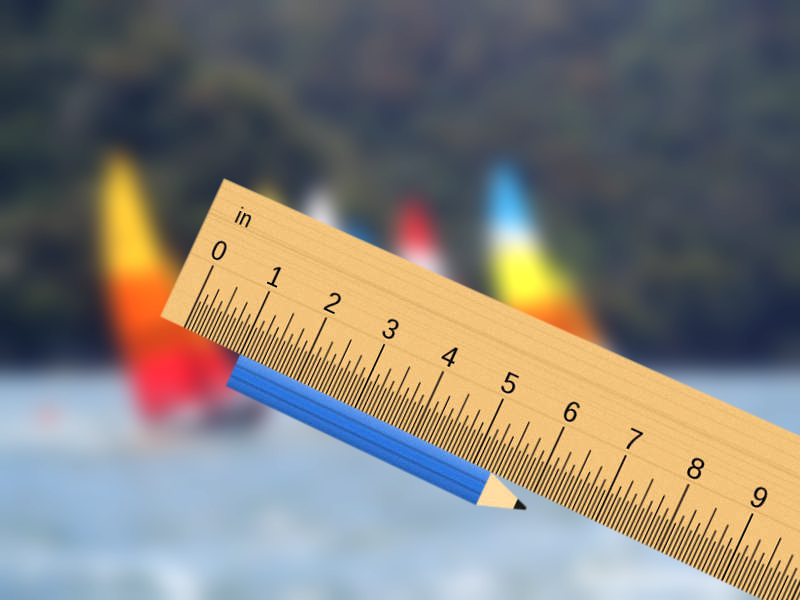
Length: 5 in
